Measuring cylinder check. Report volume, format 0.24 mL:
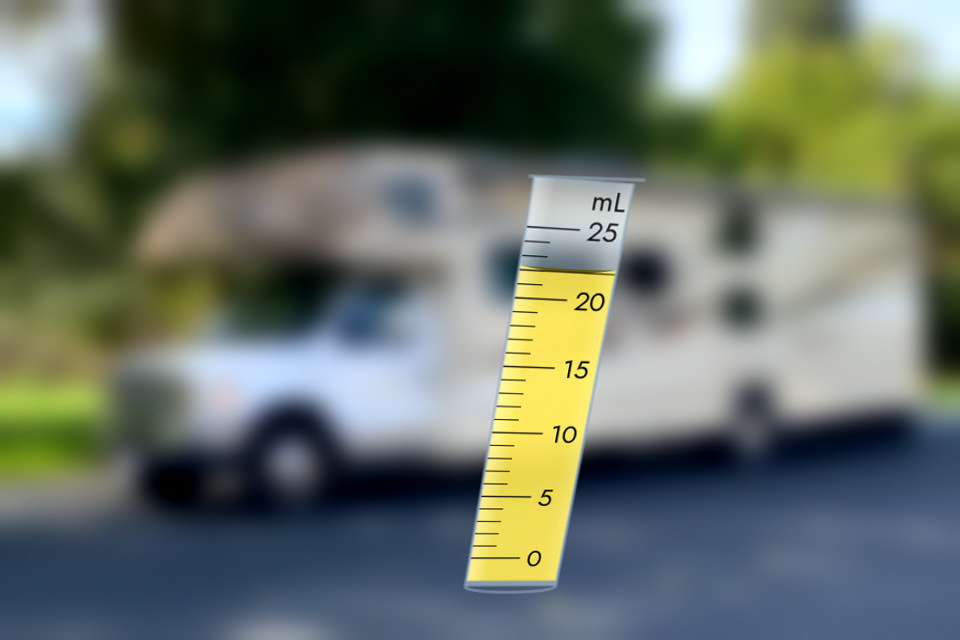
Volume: 22 mL
